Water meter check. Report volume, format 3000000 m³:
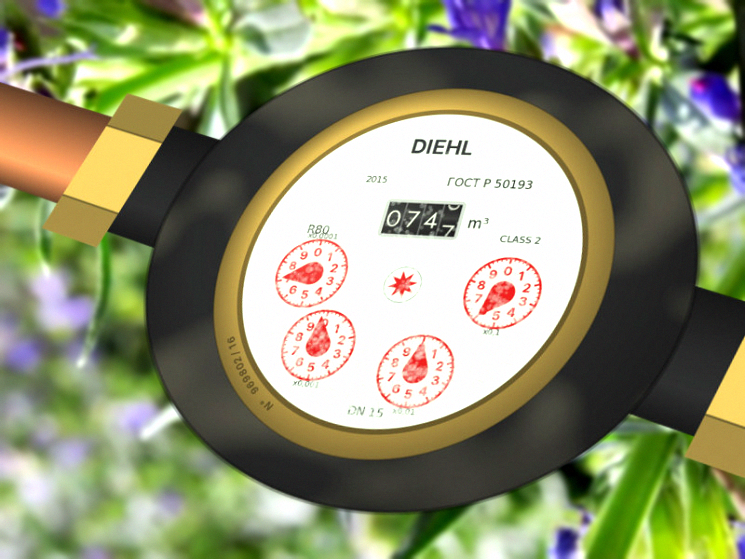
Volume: 746.5997 m³
